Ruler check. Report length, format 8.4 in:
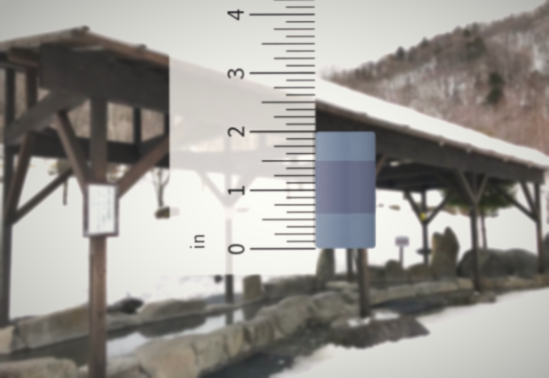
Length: 2 in
